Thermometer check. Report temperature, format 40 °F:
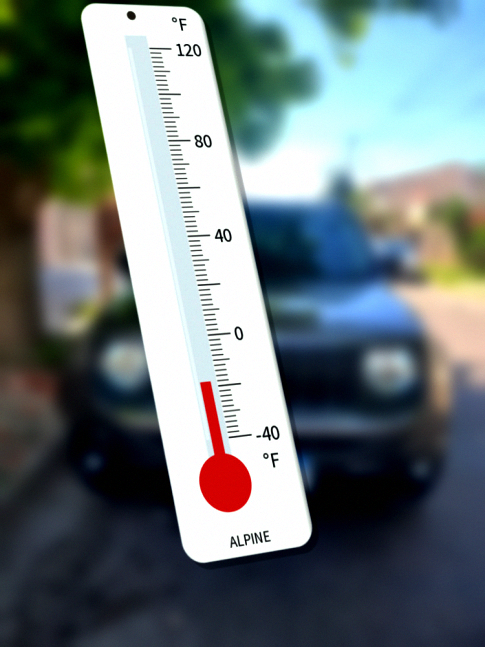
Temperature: -18 °F
